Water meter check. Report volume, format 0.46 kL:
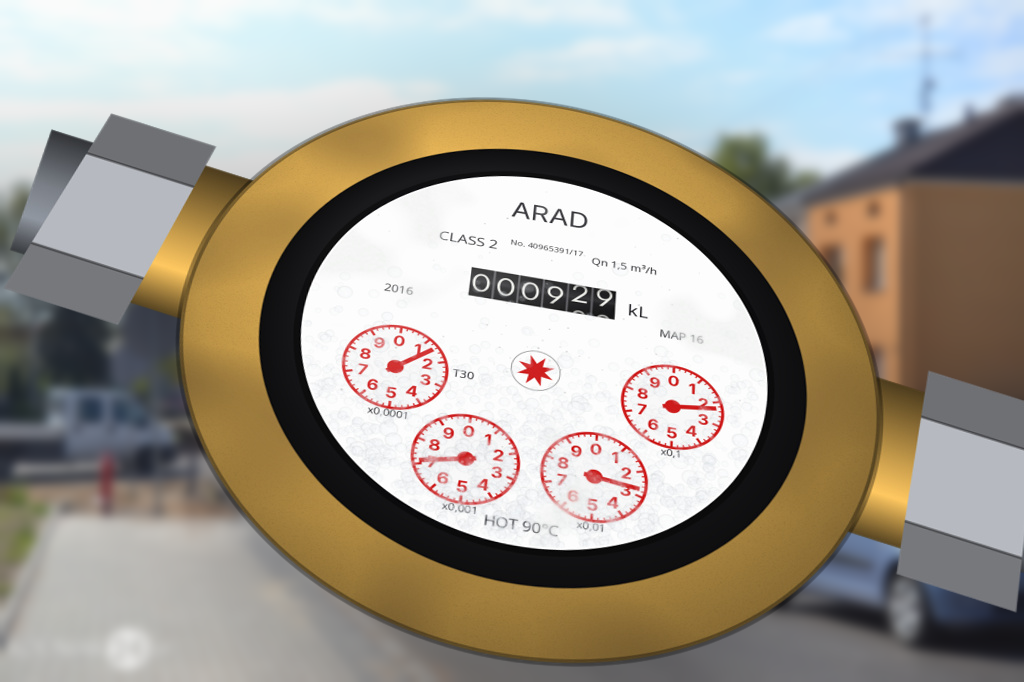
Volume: 929.2271 kL
